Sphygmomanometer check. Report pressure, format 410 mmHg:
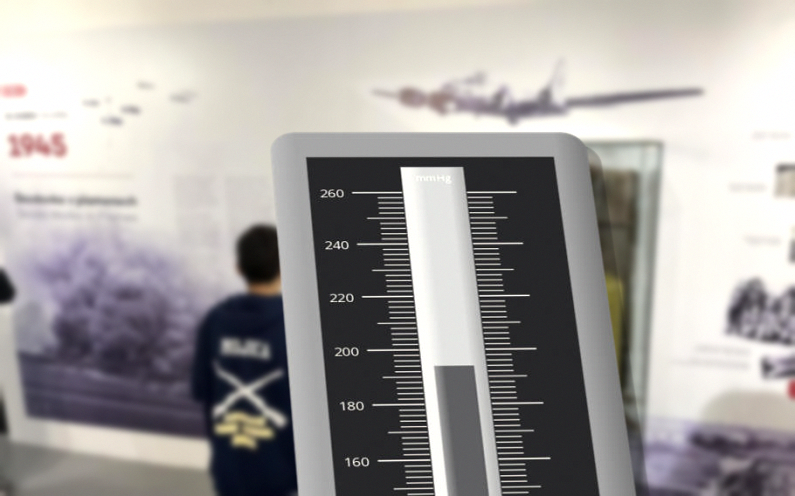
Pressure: 194 mmHg
